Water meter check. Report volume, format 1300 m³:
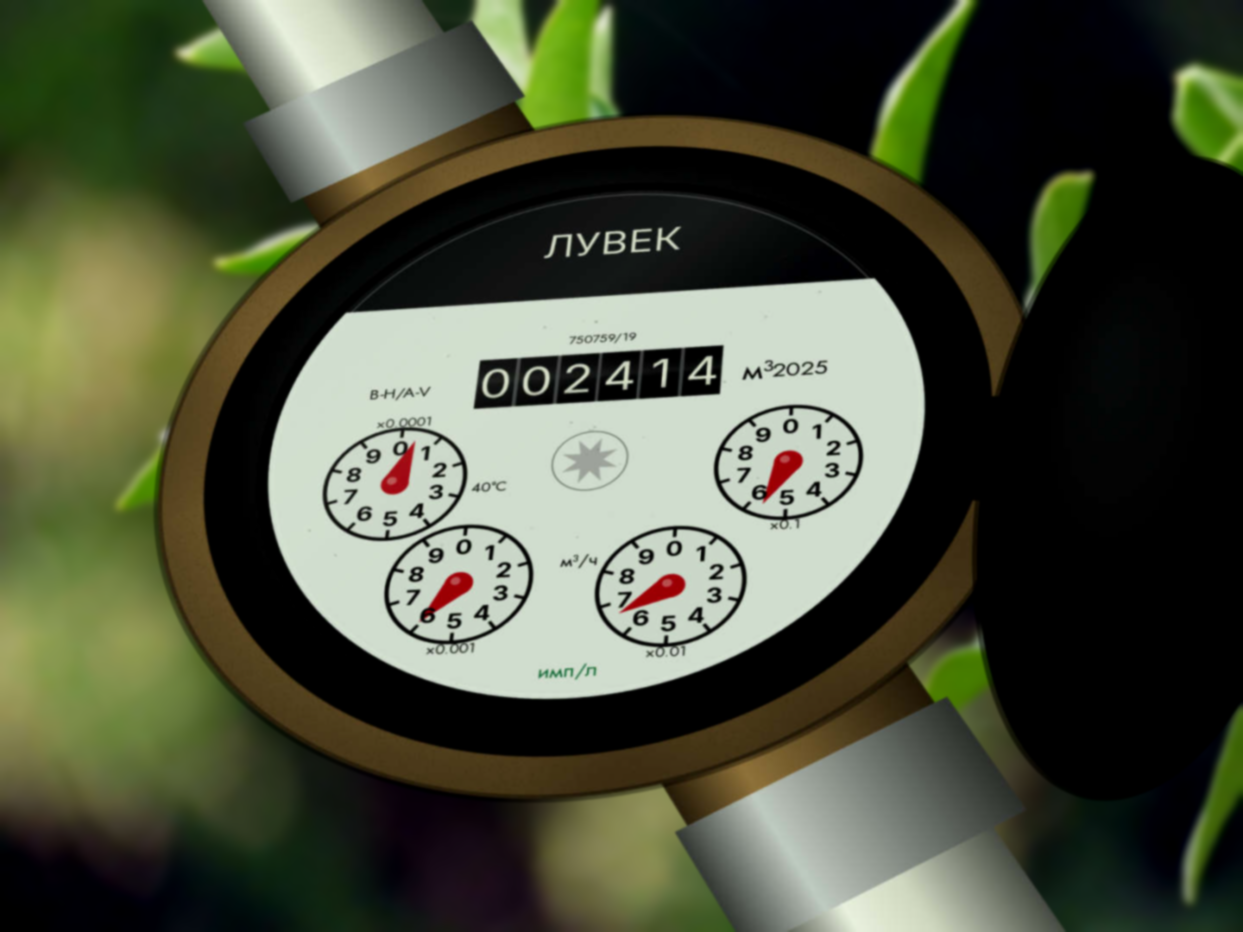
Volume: 2414.5660 m³
